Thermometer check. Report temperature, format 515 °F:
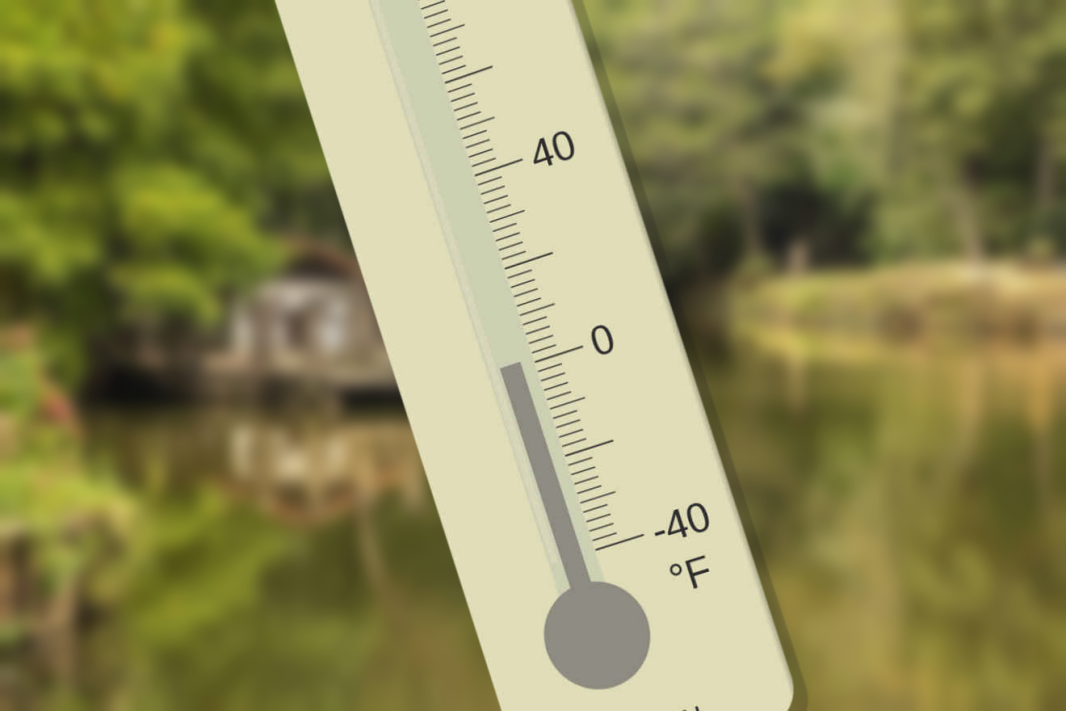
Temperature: 1 °F
